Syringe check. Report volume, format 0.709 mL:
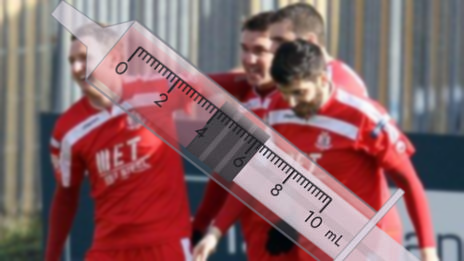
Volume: 4 mL
